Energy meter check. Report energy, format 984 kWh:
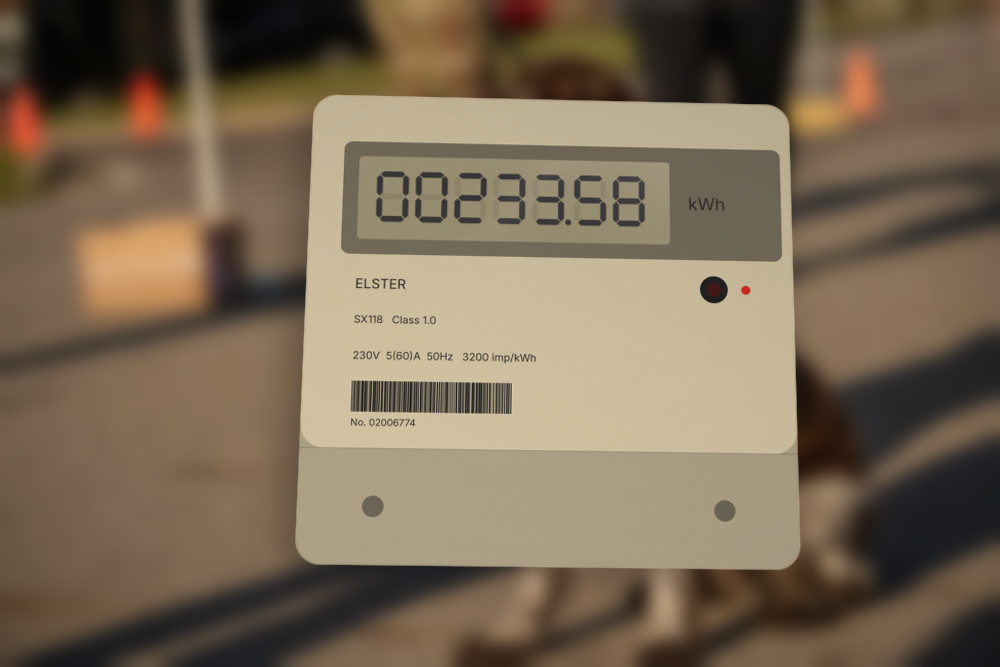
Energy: 233.58 kWh
